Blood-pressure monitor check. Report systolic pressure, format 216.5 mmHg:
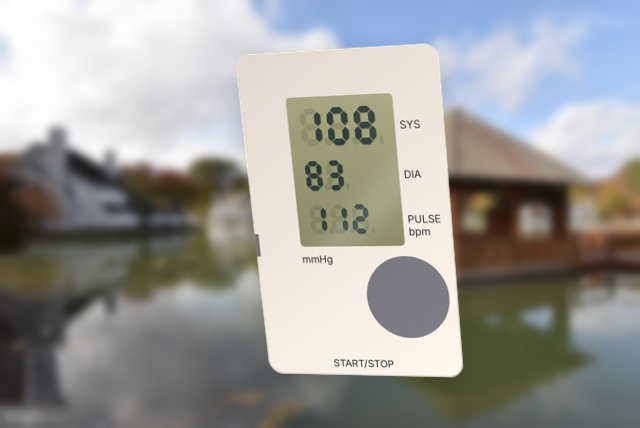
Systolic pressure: 108 mmHg
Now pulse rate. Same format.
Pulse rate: 112 bpm
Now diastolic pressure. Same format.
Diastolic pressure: 83 mmHg
